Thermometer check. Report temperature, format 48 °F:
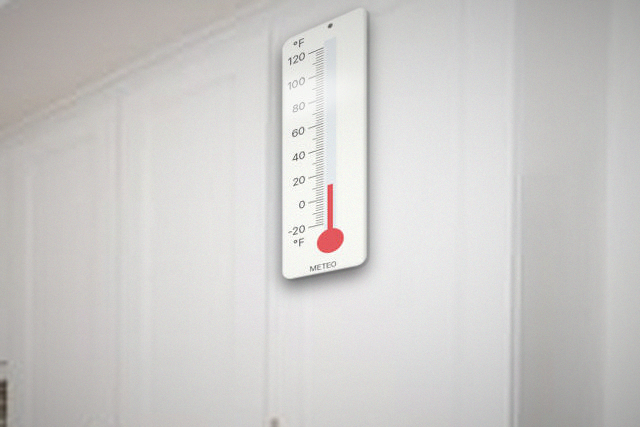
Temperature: 10 °F
